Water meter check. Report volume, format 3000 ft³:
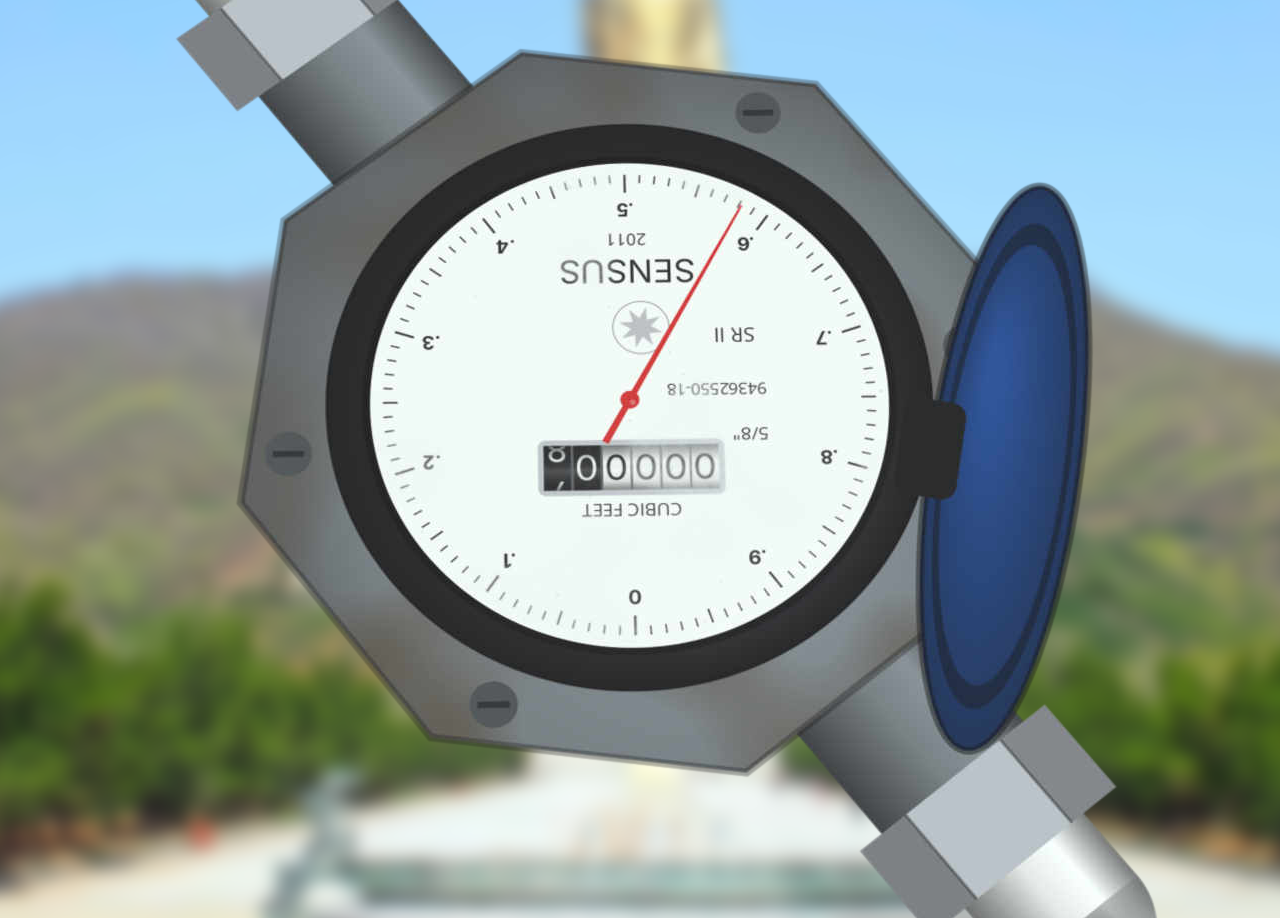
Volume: 7.58 ft³
